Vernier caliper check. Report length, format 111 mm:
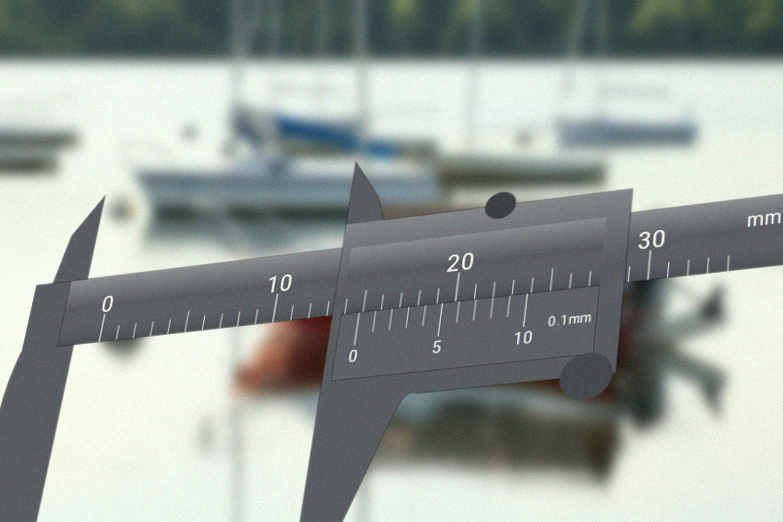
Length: 14.8 mm
